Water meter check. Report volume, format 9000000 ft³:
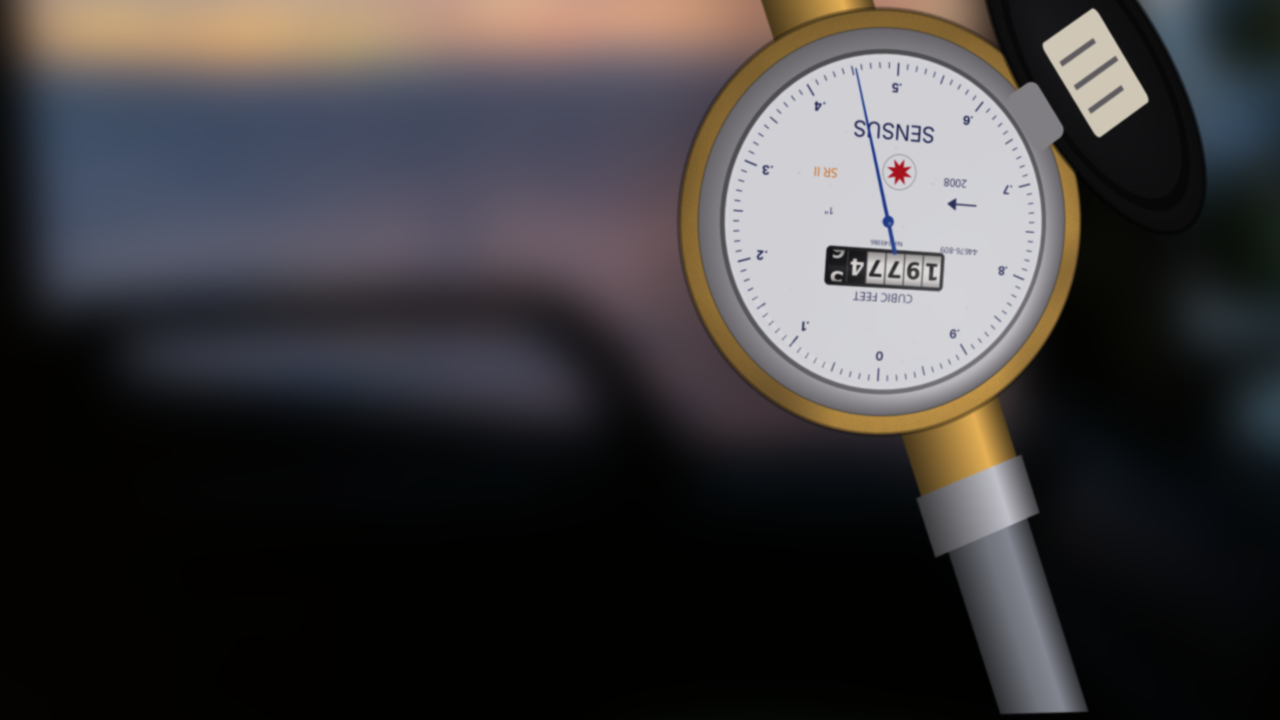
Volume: 197745.45 ft³
